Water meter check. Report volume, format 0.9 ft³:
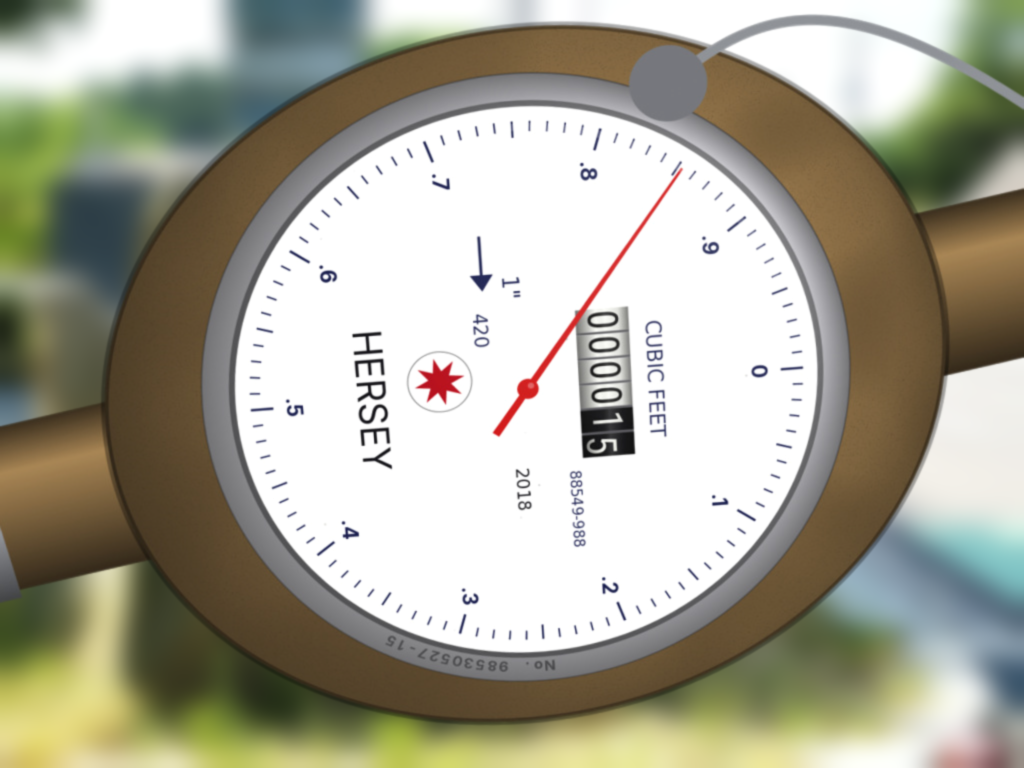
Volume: 14.85 ft³
